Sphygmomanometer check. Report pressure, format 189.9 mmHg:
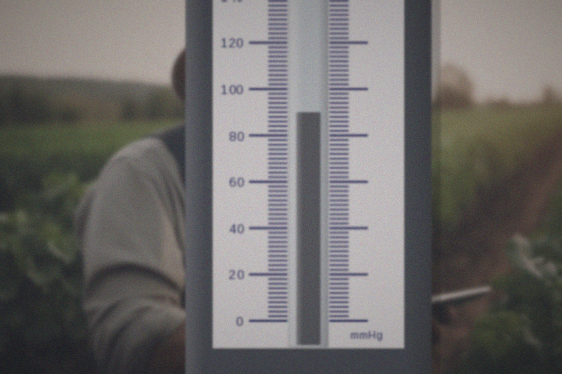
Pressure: 90 mmHg
